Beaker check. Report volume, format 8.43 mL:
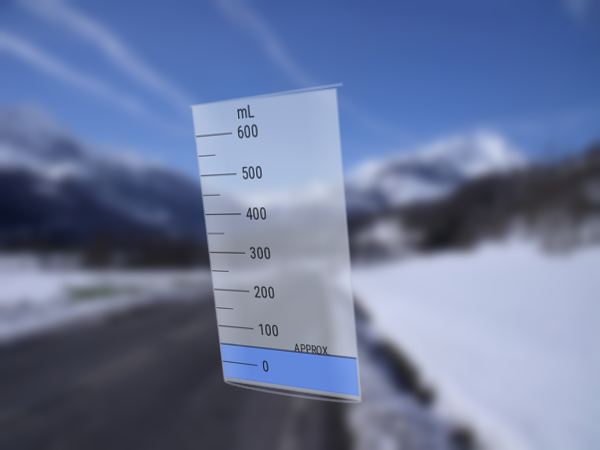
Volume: 50 mL
